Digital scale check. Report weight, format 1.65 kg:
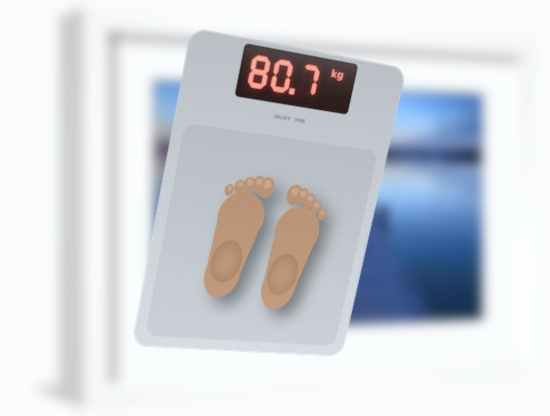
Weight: 80.7 kg
